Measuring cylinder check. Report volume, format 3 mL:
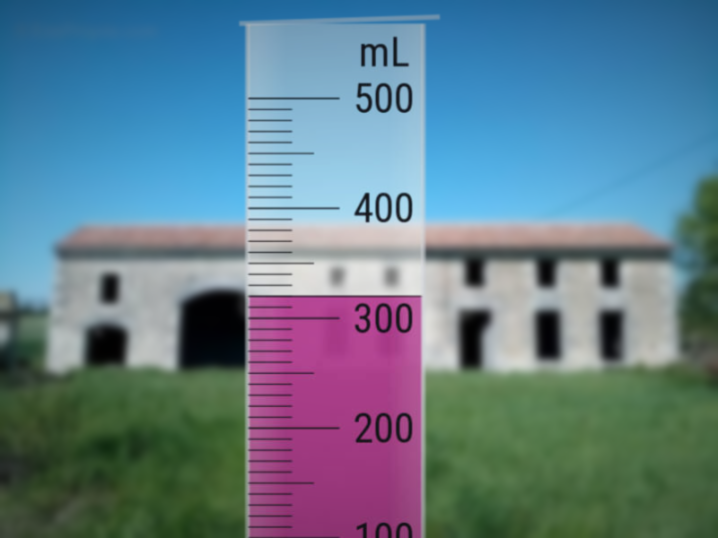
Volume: 320 mL
